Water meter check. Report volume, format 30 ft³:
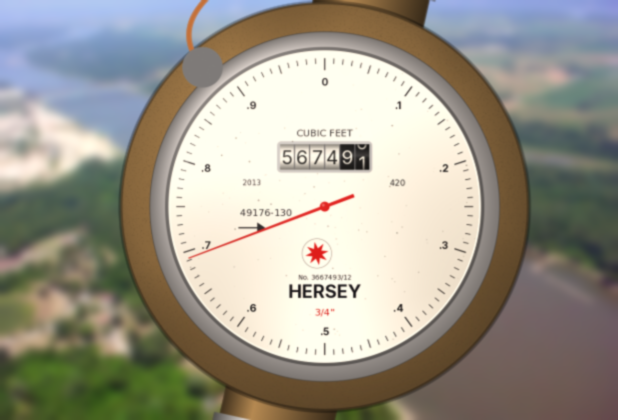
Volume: 567490.69 ft³
